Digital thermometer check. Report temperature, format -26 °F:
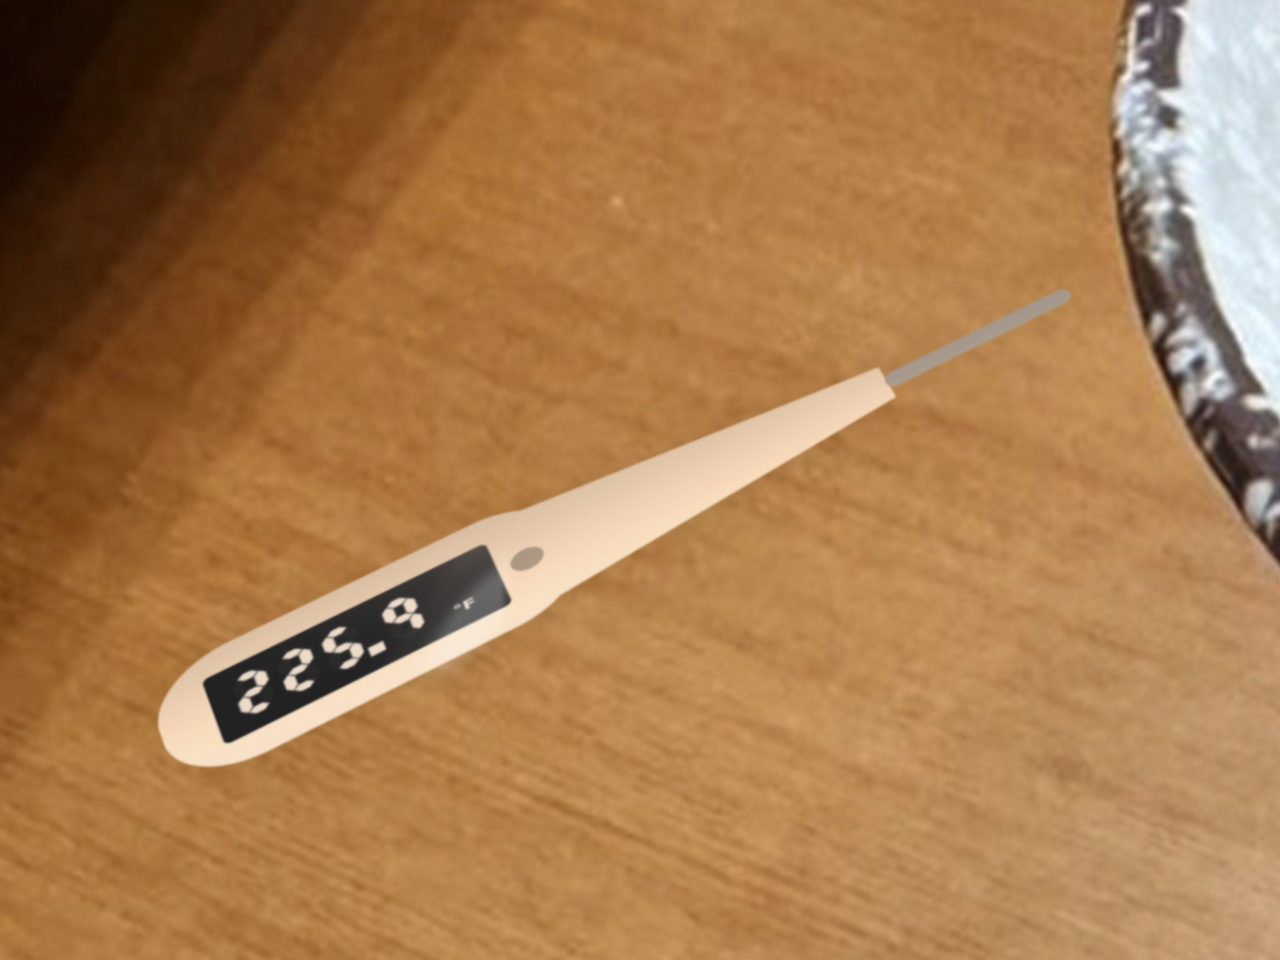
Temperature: 225.9 °F
